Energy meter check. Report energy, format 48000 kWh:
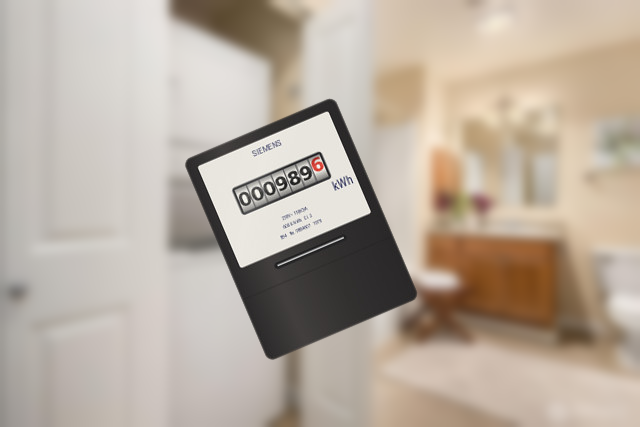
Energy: 989.6 kWh
